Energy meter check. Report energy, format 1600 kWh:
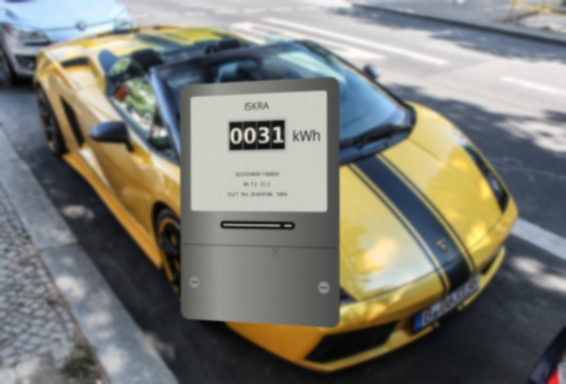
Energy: 31 kWh
